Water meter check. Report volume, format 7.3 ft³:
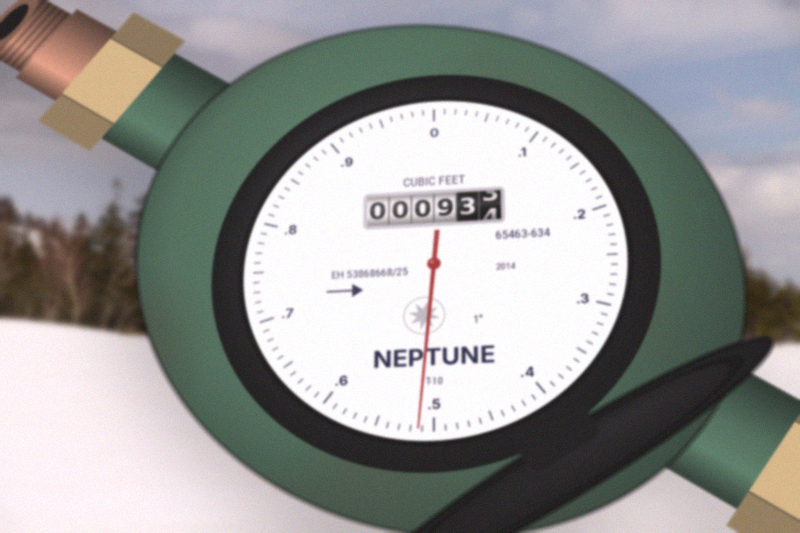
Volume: 933.51 ft³
